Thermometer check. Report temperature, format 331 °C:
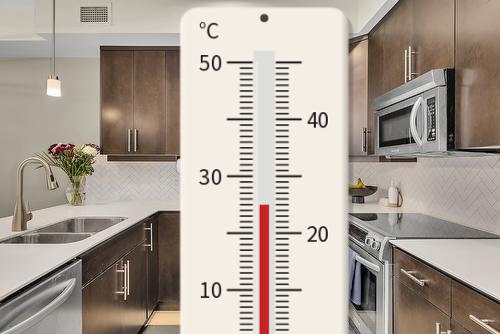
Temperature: 25 °C
